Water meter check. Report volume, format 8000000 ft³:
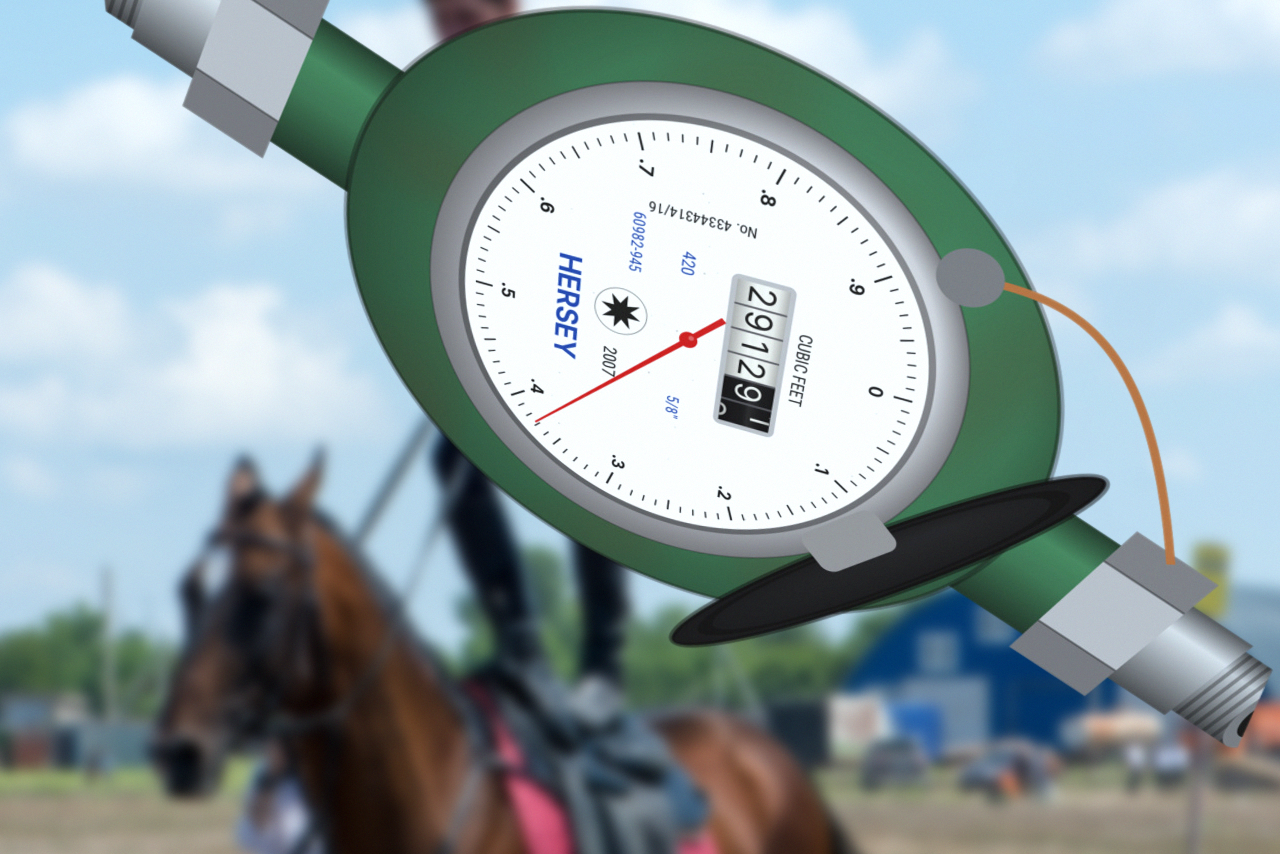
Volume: 291291.37 ft³
